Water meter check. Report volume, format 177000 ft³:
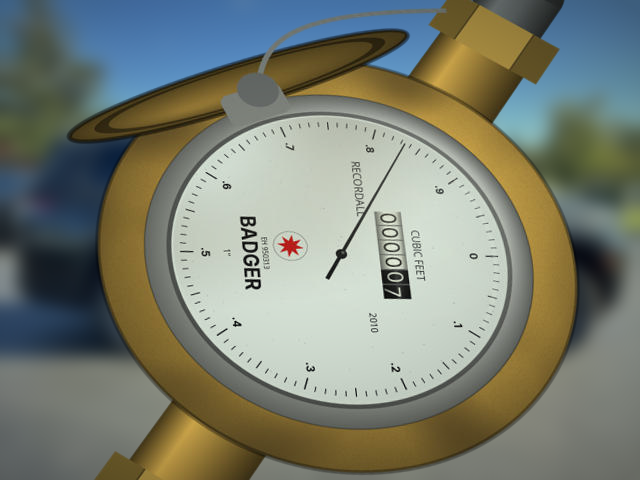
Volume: 6.83 ft³
